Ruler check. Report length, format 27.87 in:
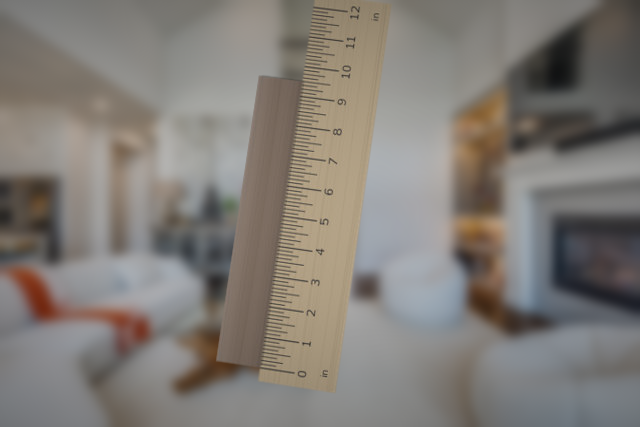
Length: 9.5 in
